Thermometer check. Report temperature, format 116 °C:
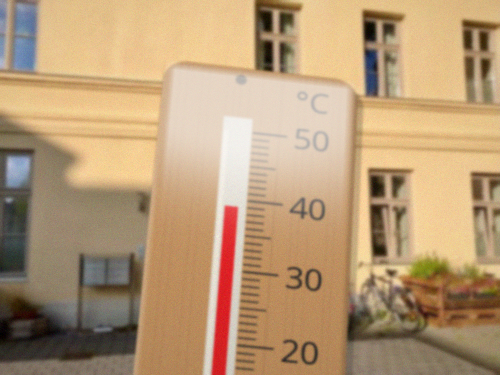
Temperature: 39 °C
